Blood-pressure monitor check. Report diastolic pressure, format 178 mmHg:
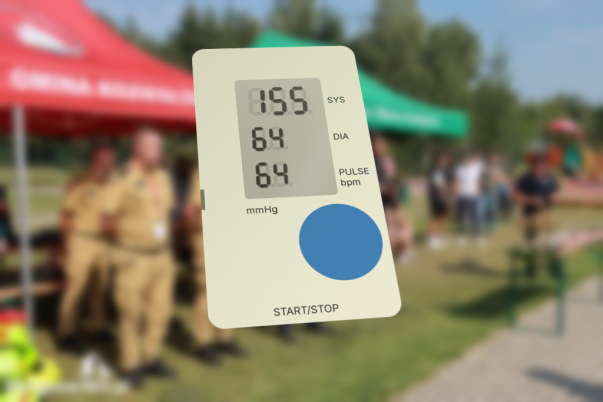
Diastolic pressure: 64 mmHg
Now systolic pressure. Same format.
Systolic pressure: 155 mmHg
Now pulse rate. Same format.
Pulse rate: 64 bpm
